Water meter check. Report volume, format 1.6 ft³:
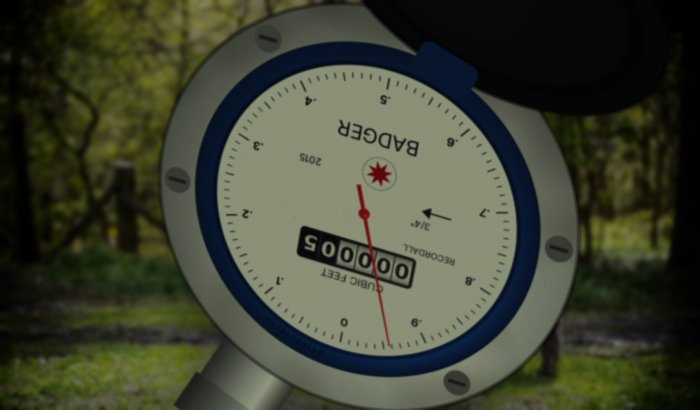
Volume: 4.94 ft³
